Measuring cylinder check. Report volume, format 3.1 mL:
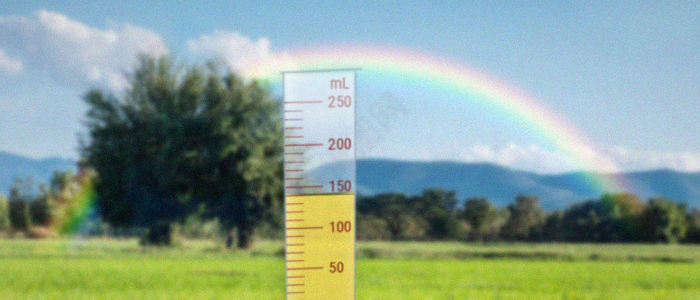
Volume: 140 mL
